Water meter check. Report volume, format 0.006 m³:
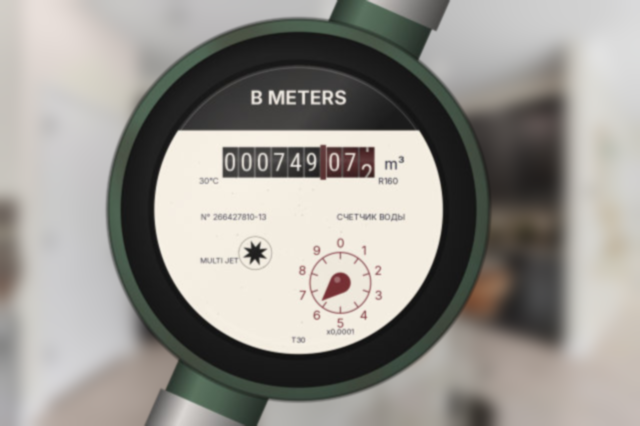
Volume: 749.0716 m³
